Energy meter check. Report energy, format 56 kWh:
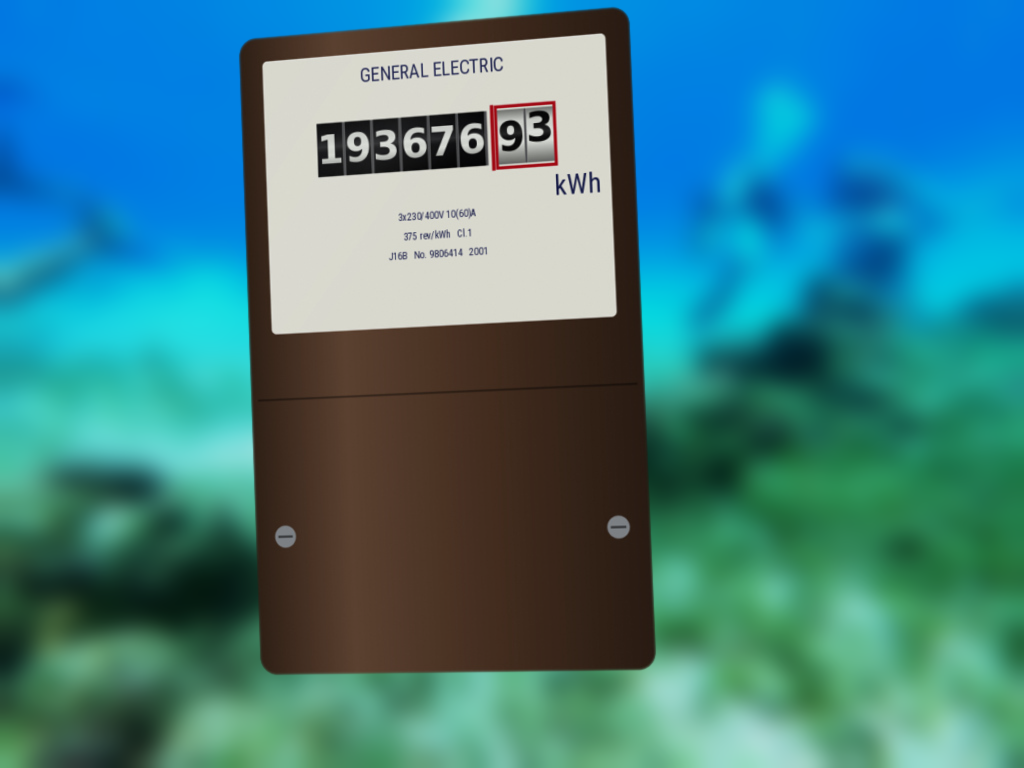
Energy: 193676.93 kWh
